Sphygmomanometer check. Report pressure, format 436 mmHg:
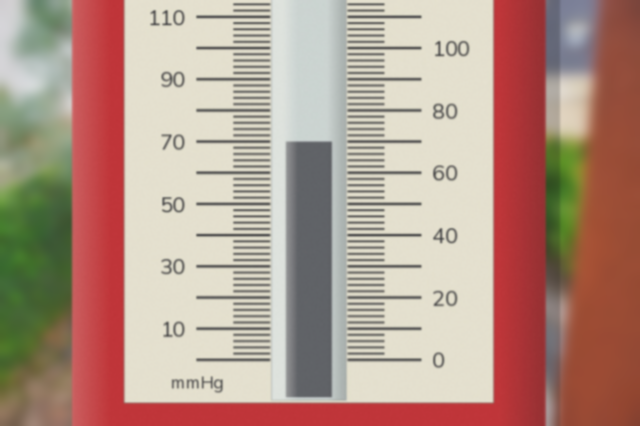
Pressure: 70 mmHg
